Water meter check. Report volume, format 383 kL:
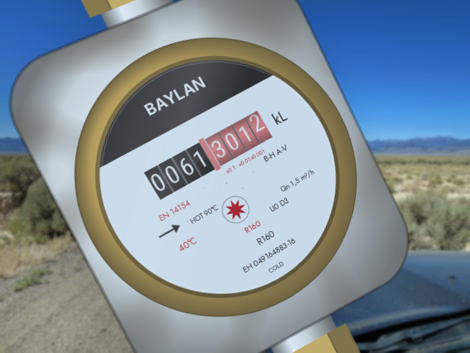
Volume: 61.3012 kL
